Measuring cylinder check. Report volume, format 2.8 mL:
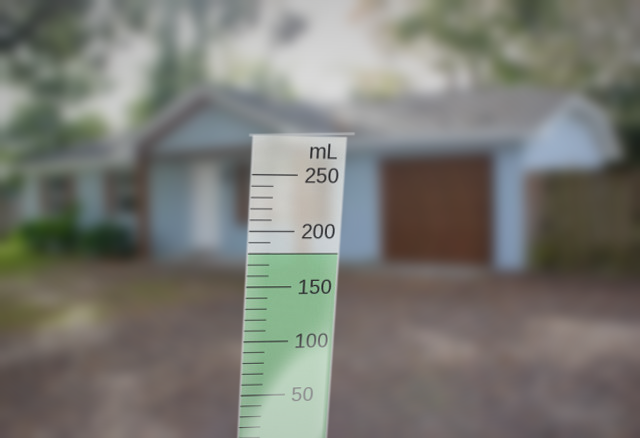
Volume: 180 mL
